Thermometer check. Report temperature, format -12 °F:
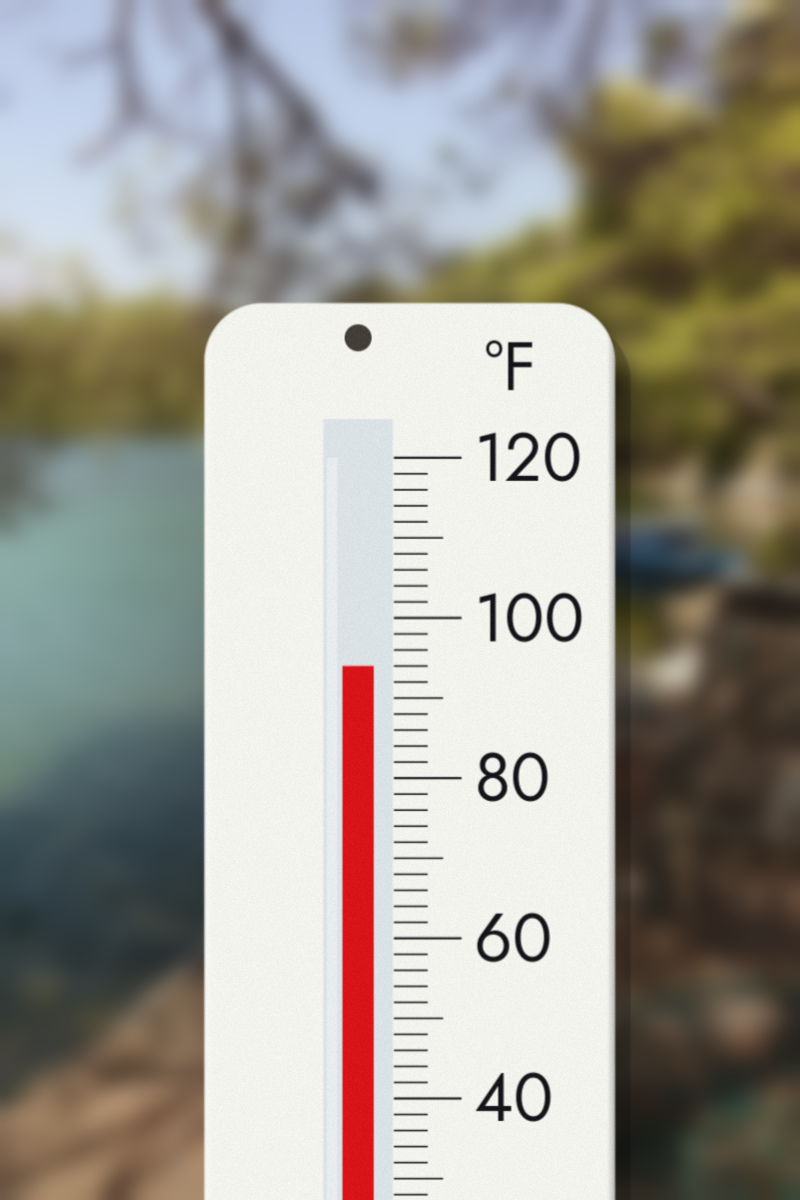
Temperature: 94 °F
